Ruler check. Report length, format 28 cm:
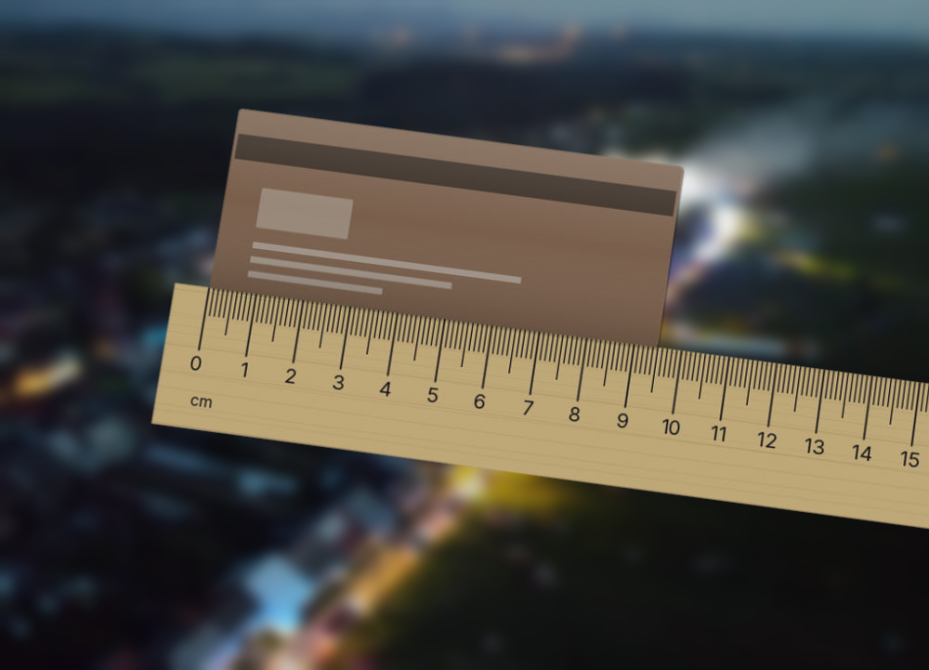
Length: 9.5 cm
